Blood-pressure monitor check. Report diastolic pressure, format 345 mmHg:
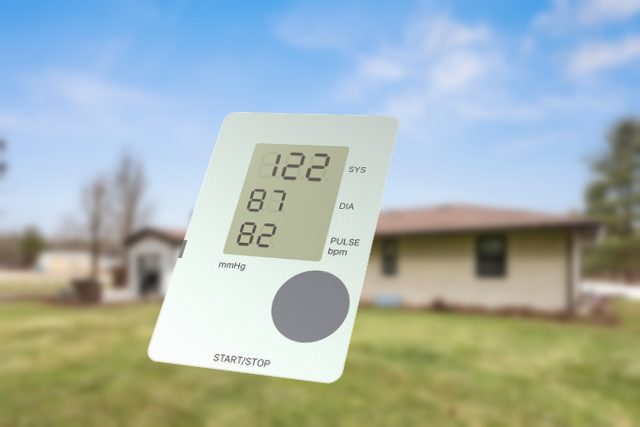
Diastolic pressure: 87 mmHg
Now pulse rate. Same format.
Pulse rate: 82 bpm
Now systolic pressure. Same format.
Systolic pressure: 122 mmHg
